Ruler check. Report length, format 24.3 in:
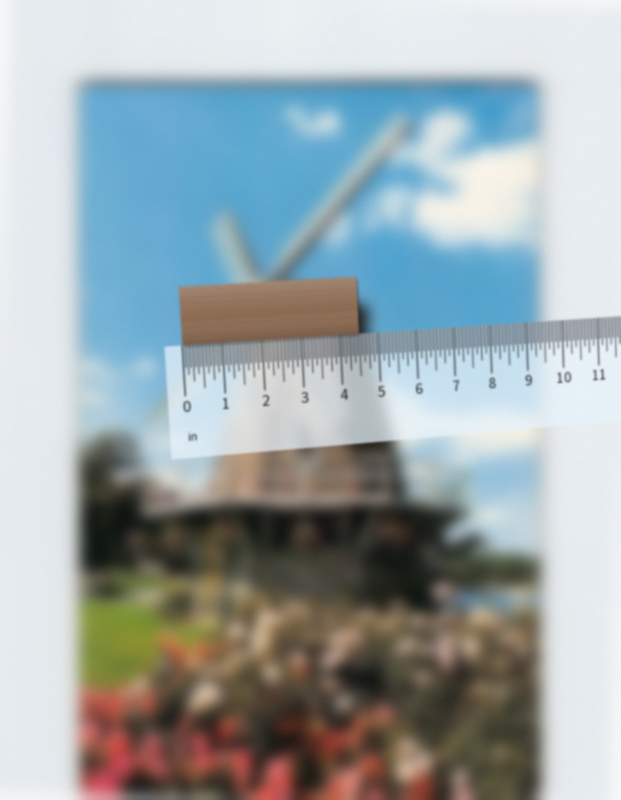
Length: 4.5 in
